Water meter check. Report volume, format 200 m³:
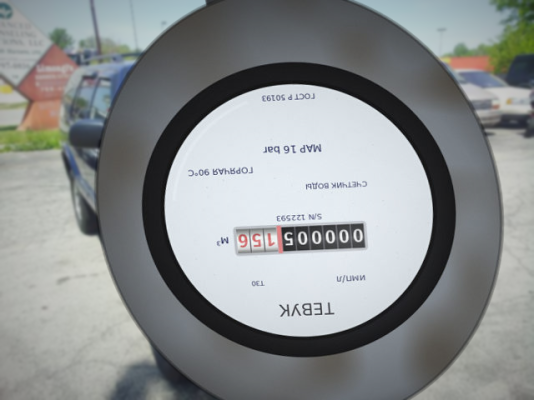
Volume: 5.156 m³
